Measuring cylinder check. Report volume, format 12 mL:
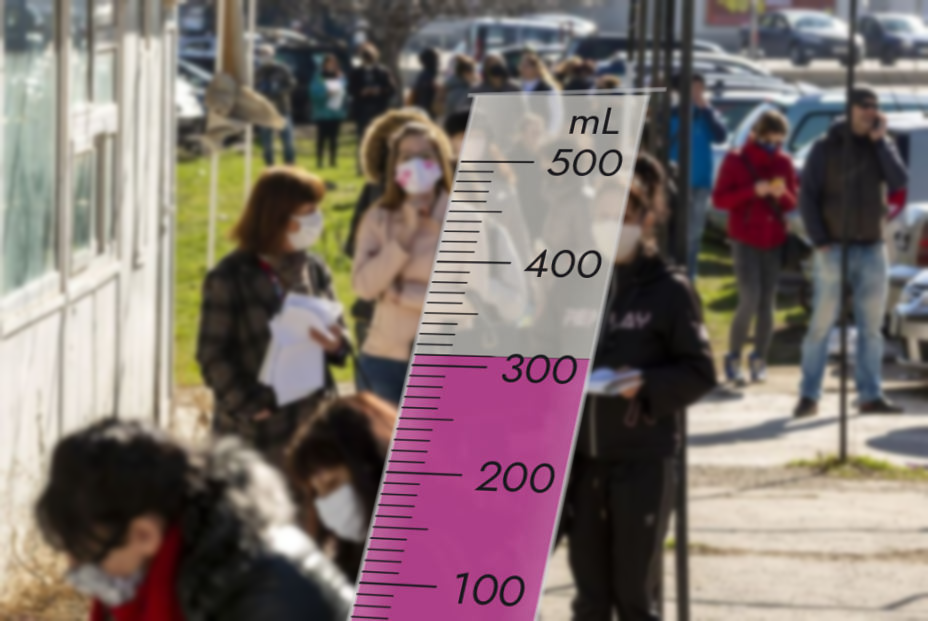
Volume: 310 mL
